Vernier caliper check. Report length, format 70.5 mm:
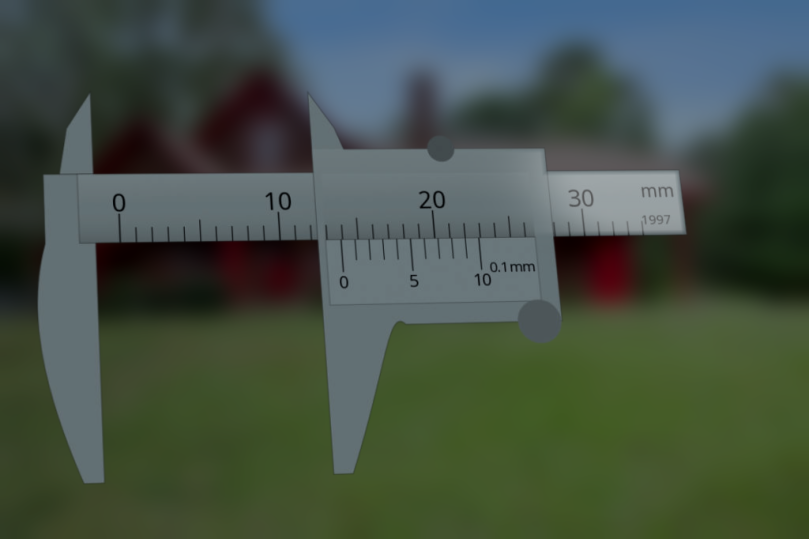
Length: 13.9 mm
